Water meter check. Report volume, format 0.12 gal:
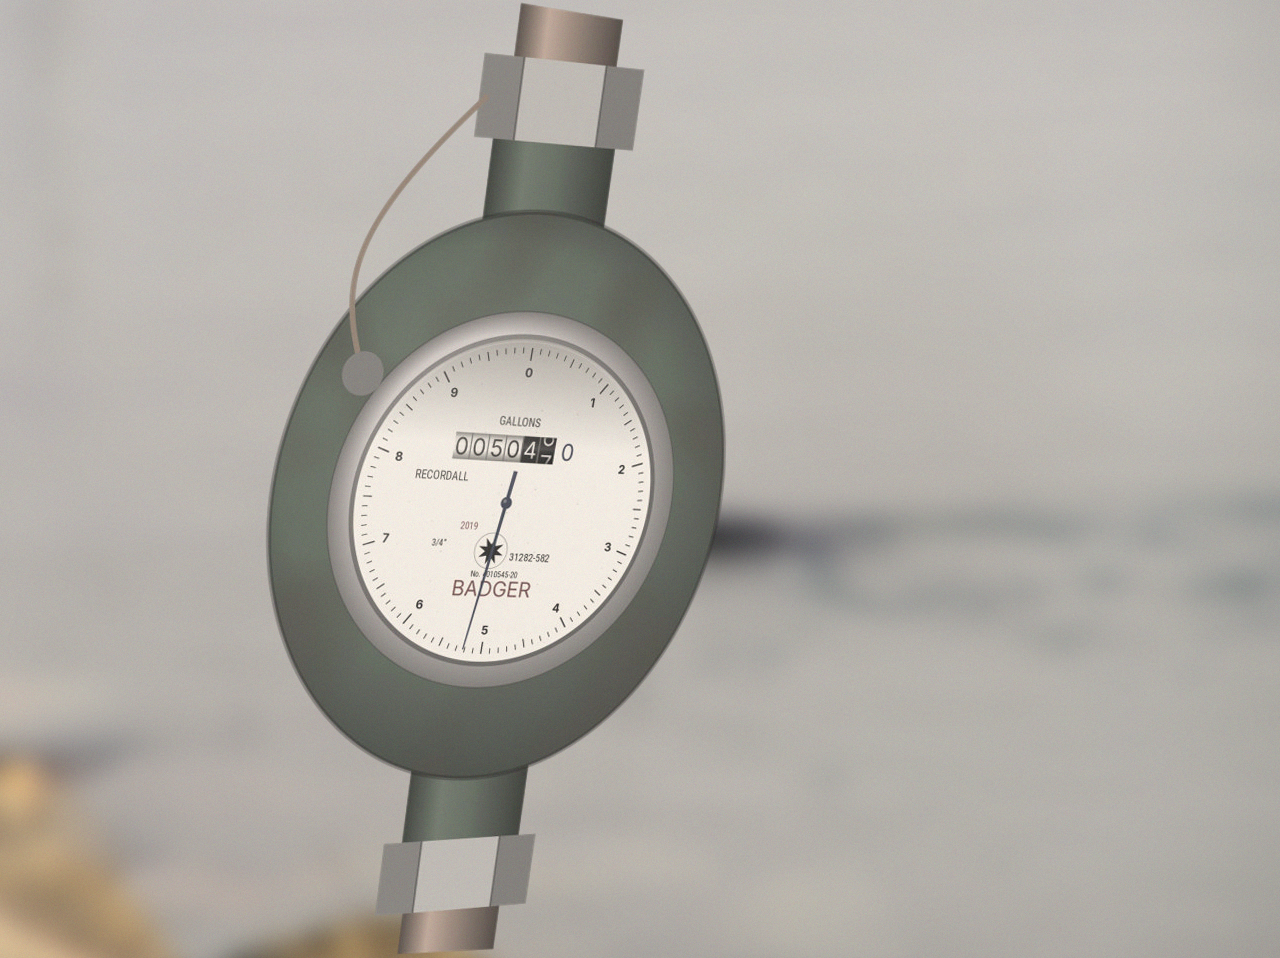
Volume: 50465.2 gal
